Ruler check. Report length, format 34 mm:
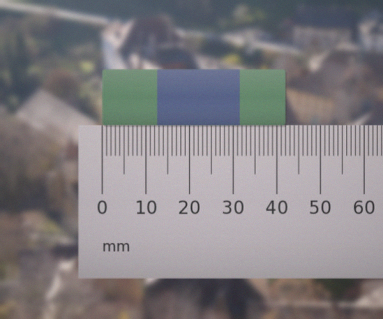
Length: 42 mm
